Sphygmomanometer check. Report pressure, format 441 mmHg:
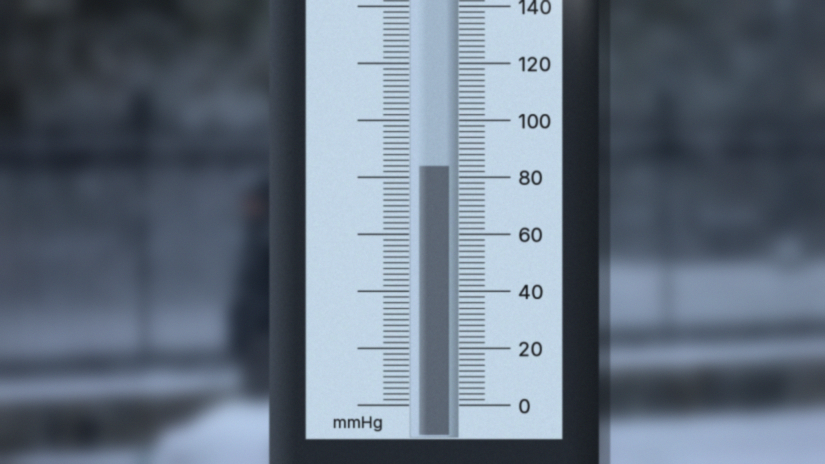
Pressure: 84 mmHg
